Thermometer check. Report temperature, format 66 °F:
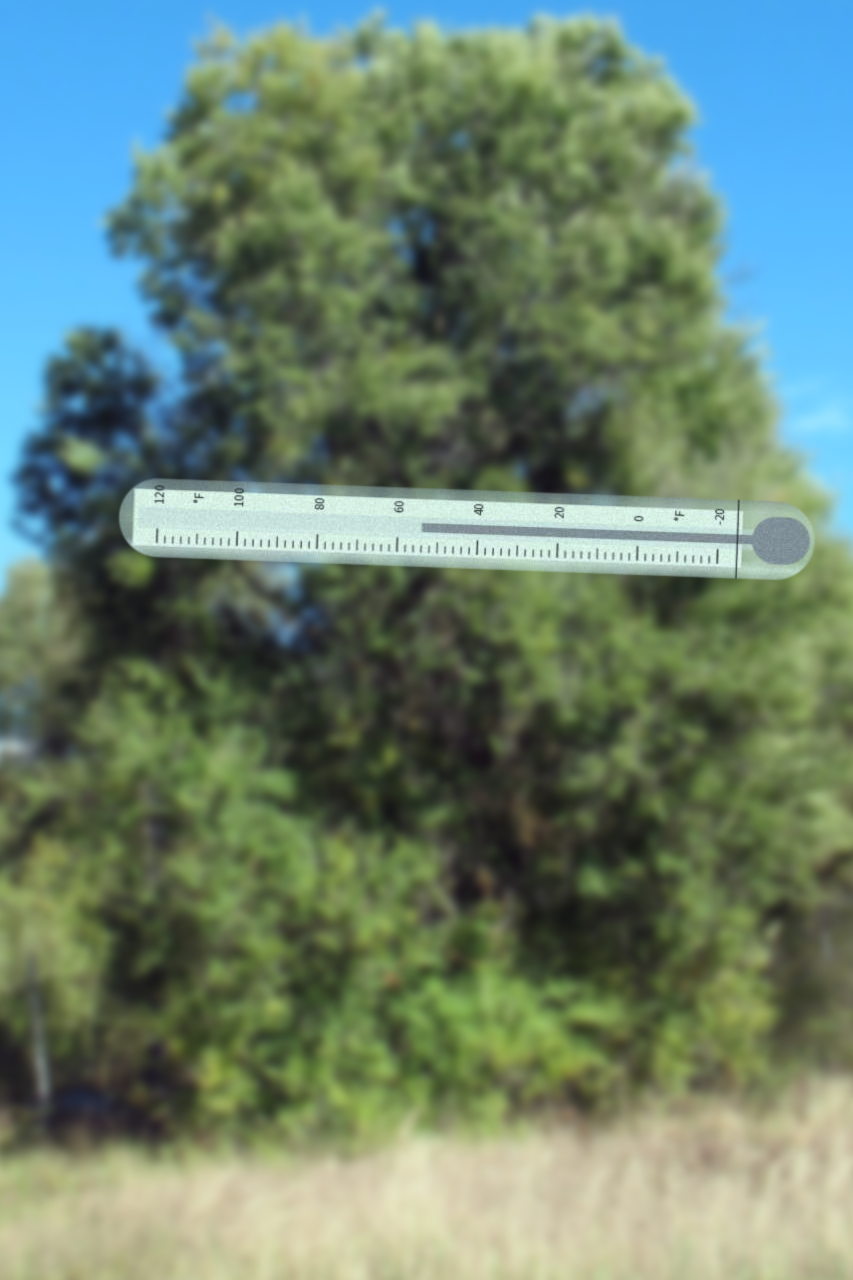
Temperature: 54 °F
